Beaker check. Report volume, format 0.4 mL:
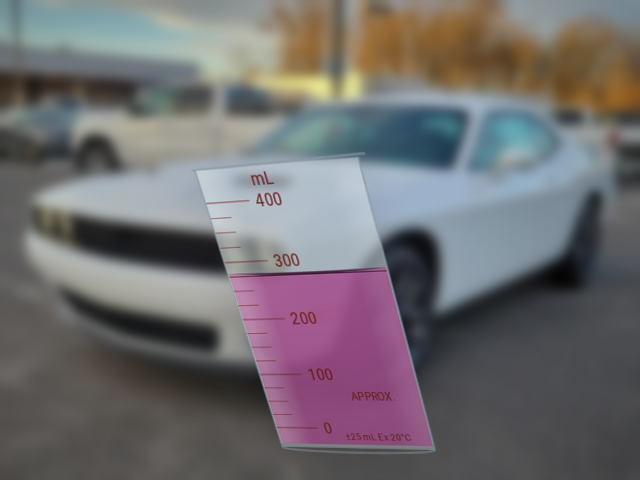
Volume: 275 mL
